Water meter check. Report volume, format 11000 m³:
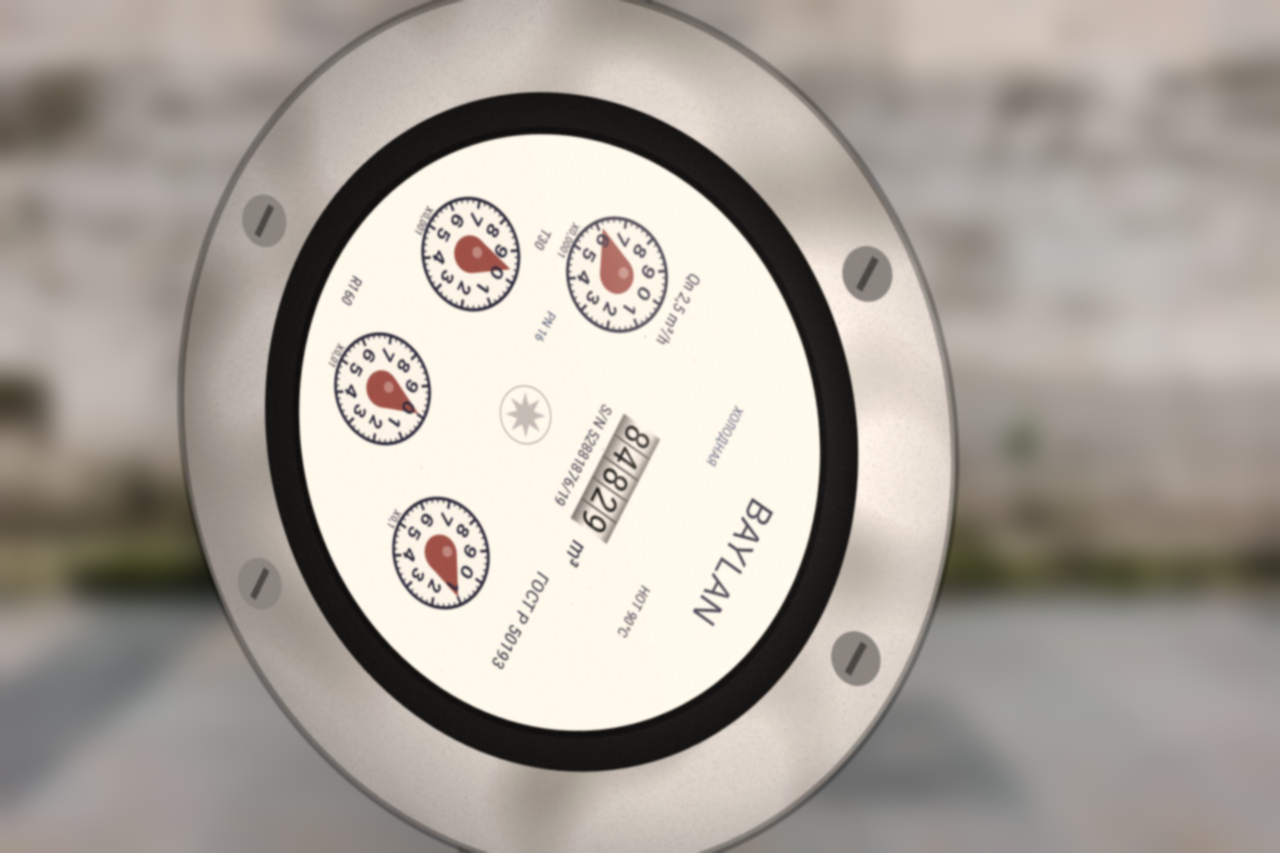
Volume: 84829.0996 m³
